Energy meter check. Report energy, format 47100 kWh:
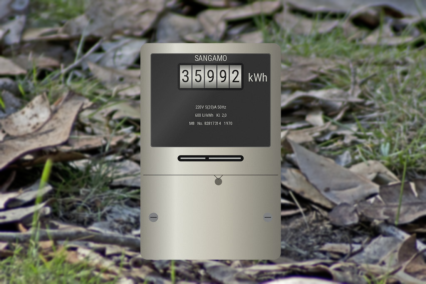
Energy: 35992 kWh
